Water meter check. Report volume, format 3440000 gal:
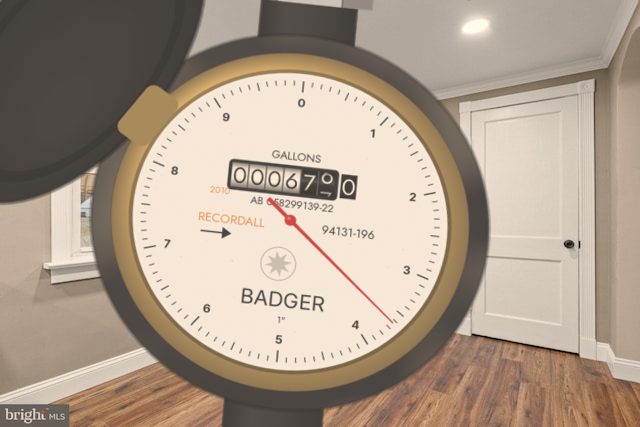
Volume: 6763.6 gal
